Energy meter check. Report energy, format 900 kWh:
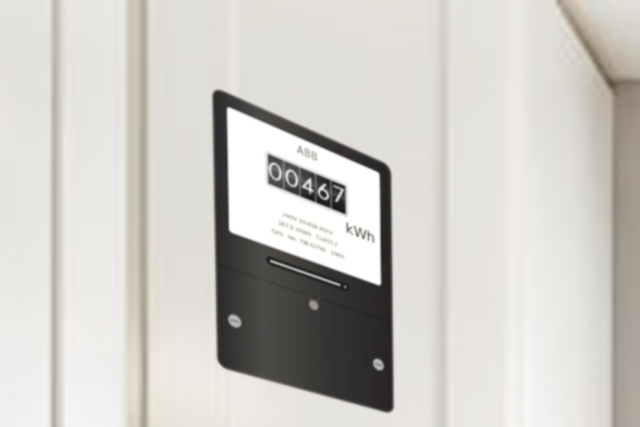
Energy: 467 kWh
